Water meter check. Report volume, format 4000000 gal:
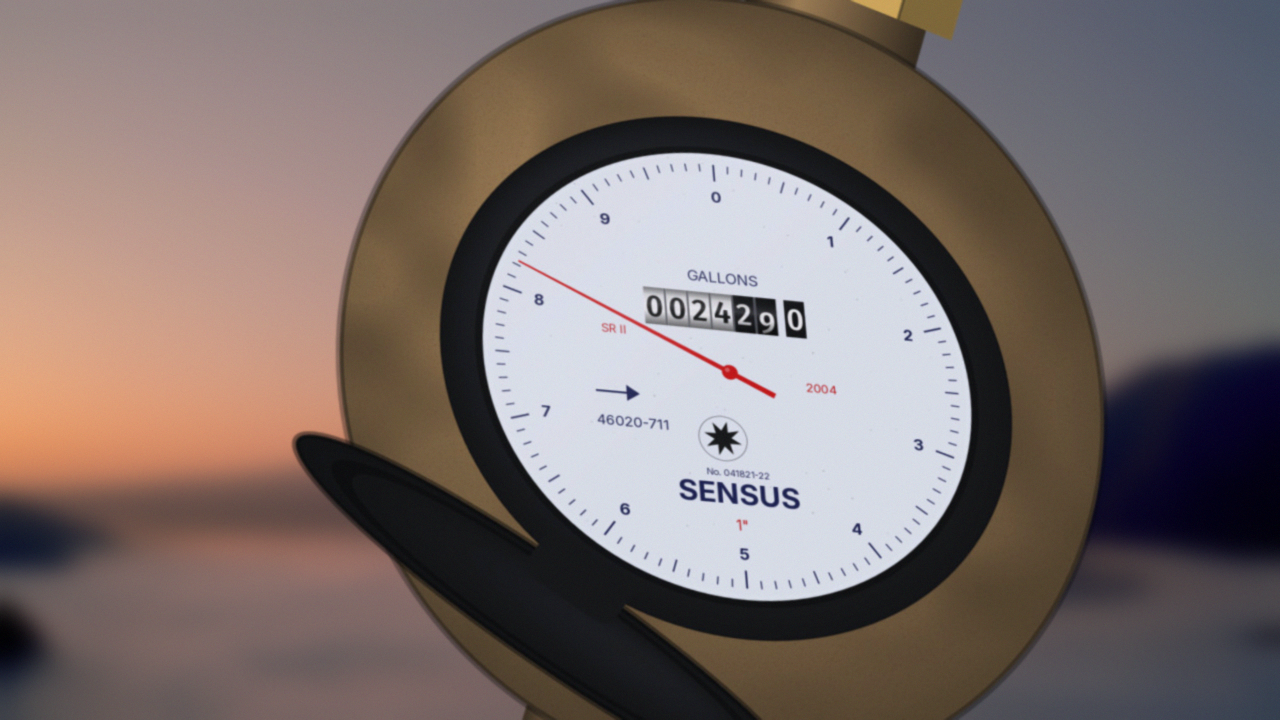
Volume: 24288.2 gal
